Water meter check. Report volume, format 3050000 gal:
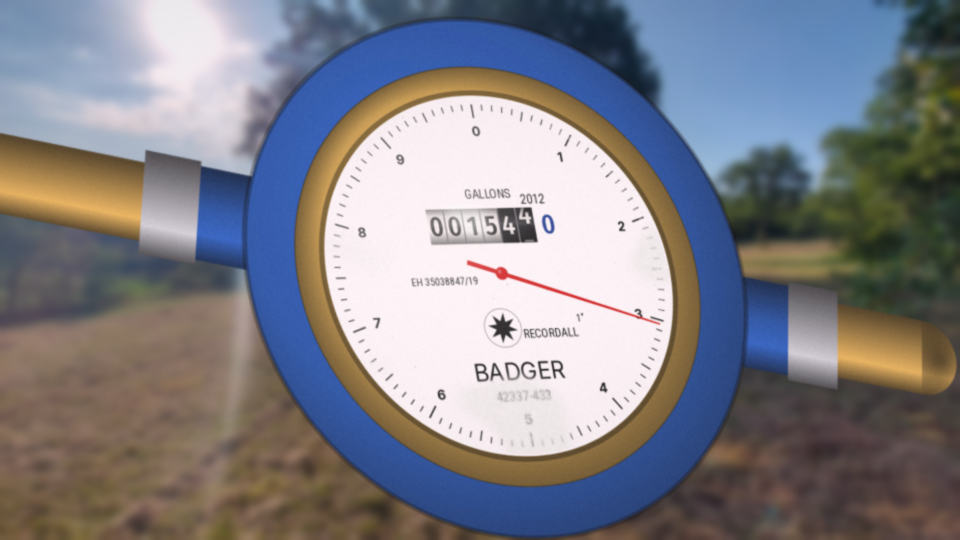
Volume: 15443.0 gal
